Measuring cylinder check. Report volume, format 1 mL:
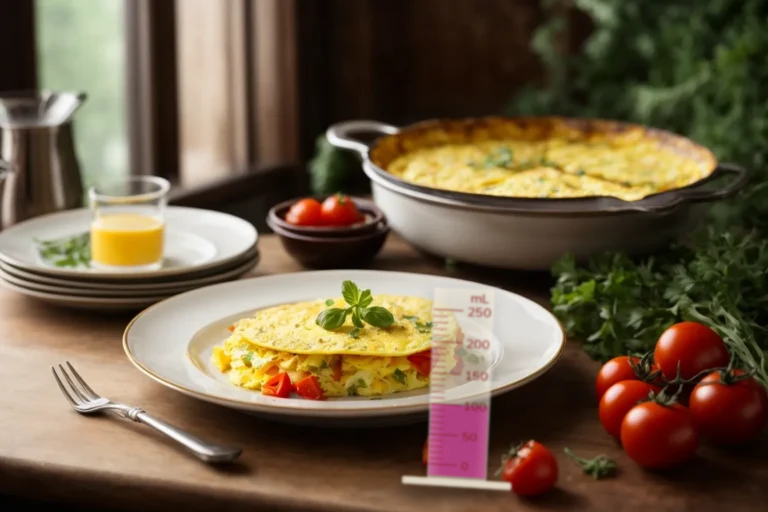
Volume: 100 mL
